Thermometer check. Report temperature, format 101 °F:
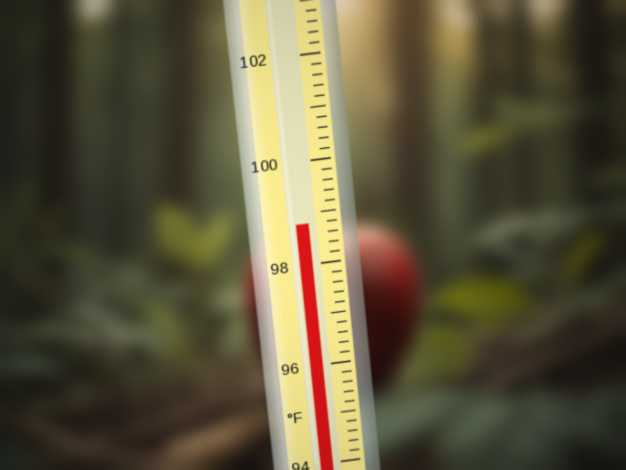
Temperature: 98.8 °F
